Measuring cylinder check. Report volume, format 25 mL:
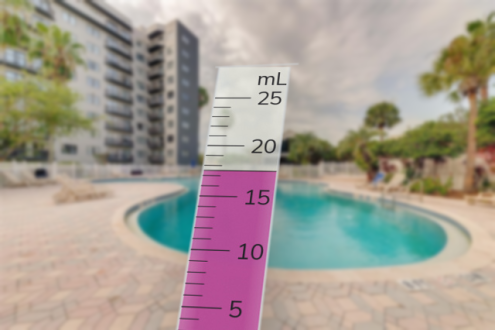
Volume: 17.5 mL
